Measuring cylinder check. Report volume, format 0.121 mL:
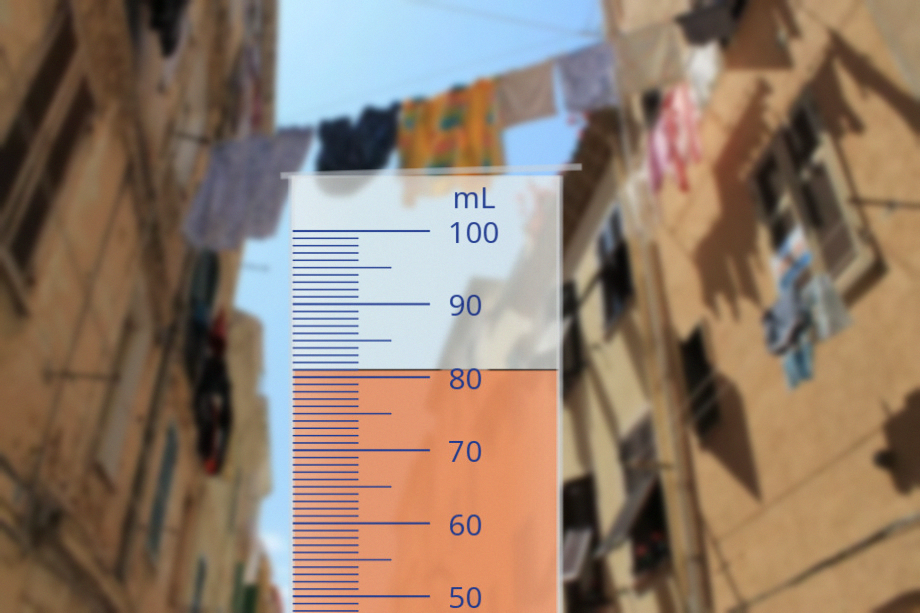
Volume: 81 mL
